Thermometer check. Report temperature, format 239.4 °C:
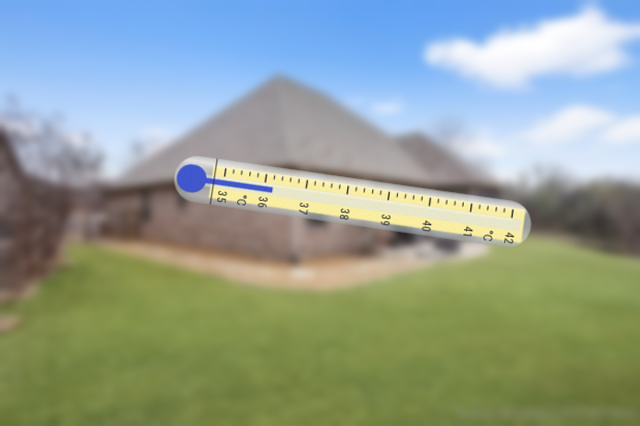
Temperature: 36.2 °C
